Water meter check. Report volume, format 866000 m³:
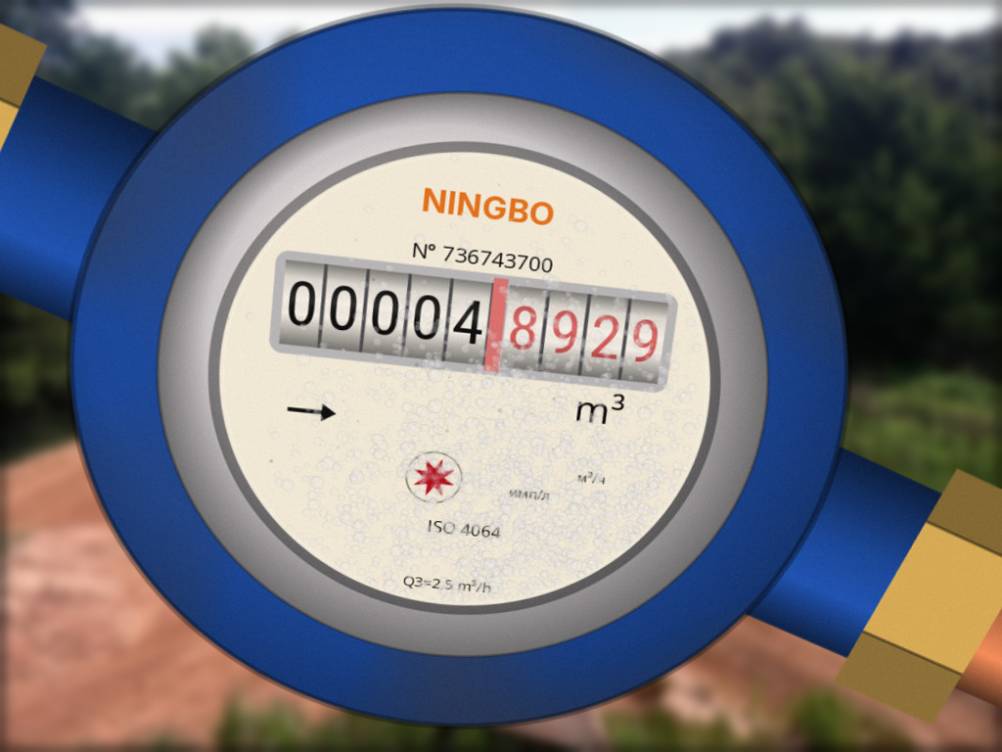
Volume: 4.8929 m³
